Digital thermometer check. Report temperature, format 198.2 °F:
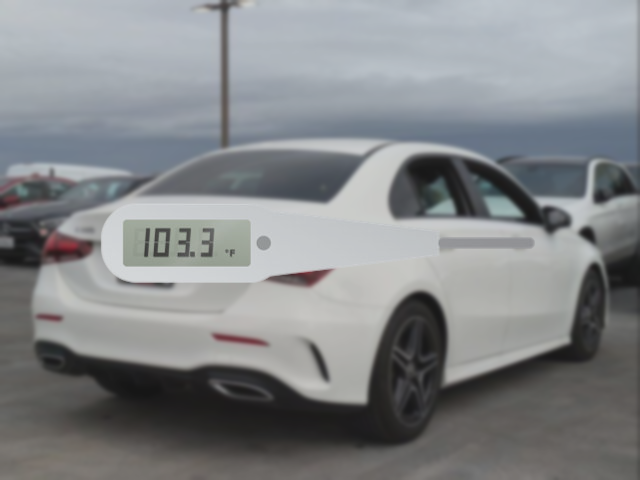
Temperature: 103.3 °F
